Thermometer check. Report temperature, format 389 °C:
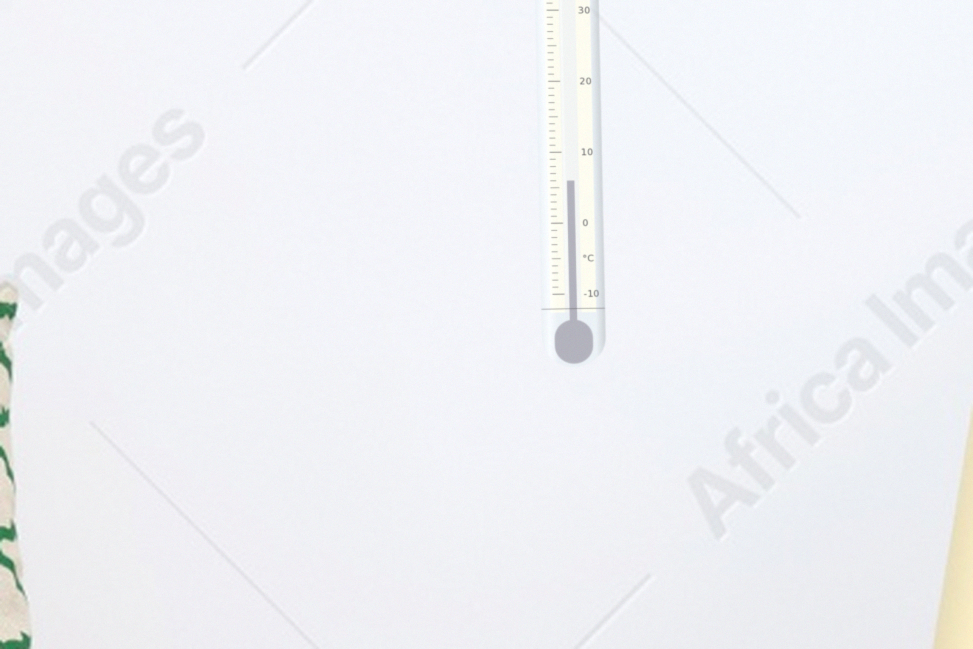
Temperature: 6 °C
